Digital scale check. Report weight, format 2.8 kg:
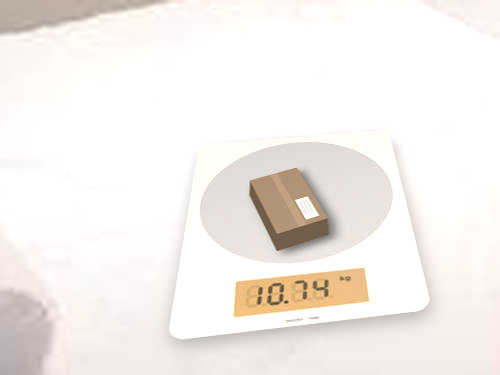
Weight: 10.74 kg
